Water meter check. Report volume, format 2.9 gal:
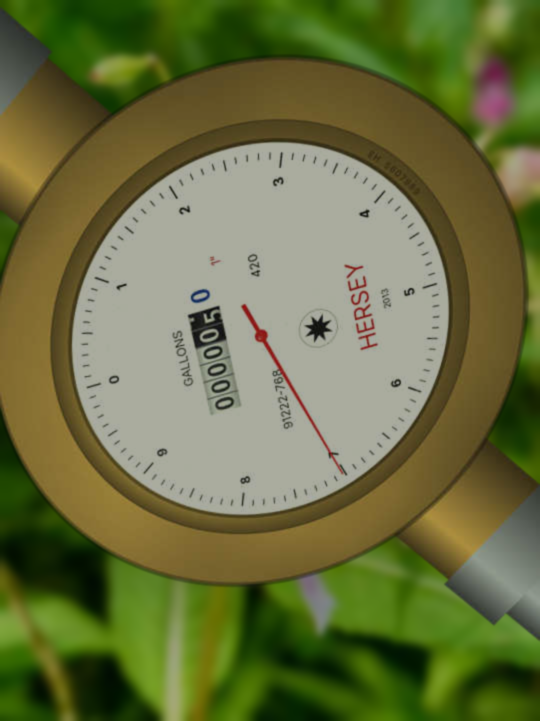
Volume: 47.0 gal
